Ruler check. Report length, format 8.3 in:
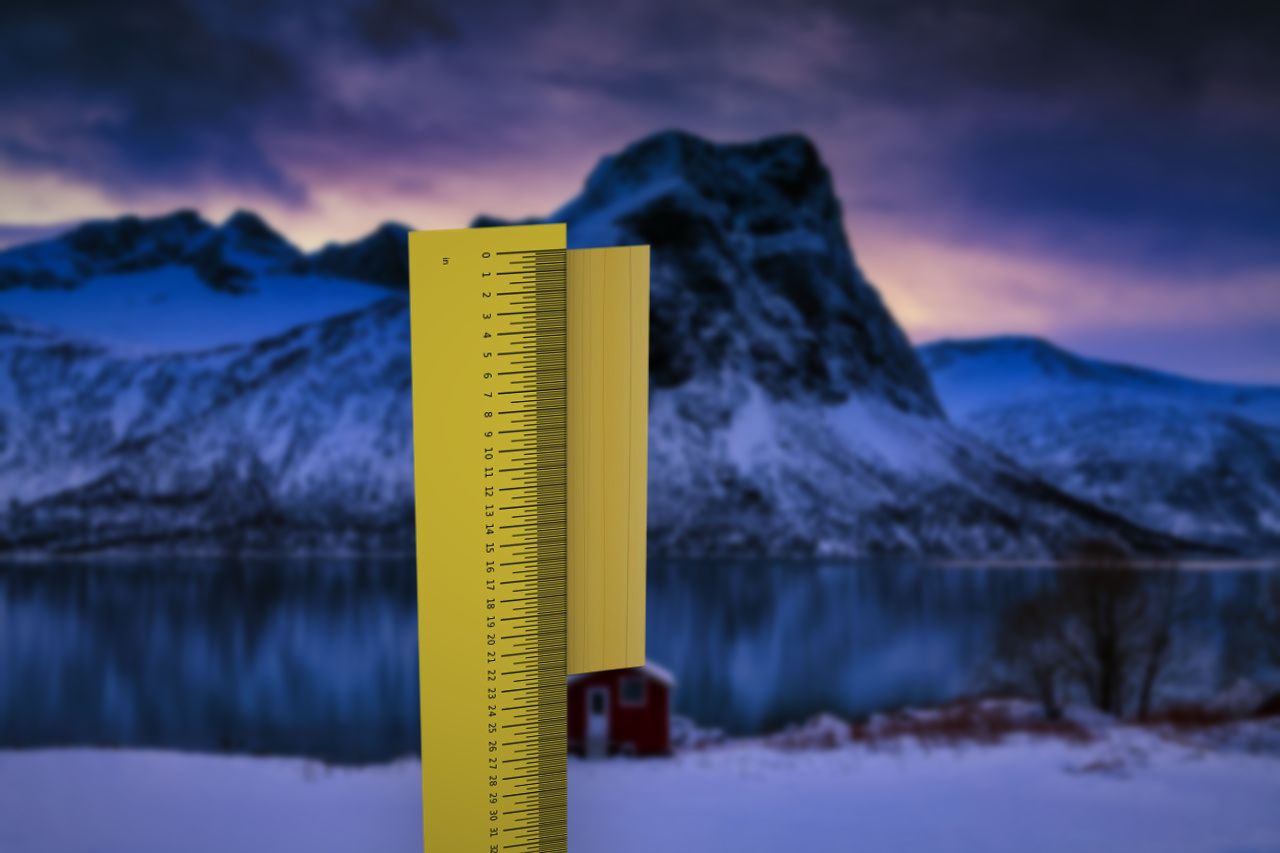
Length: 22.5 in
